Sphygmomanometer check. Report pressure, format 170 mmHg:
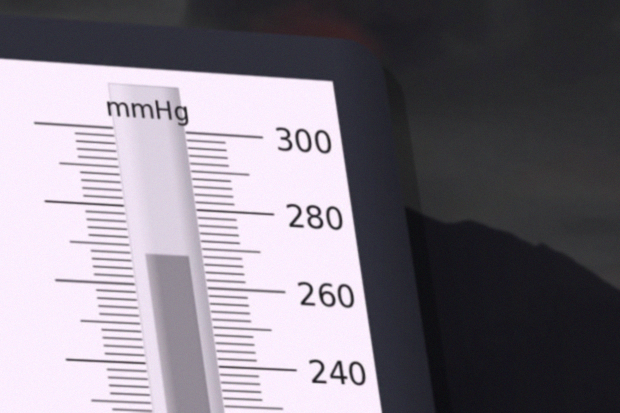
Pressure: 268 mmHg
